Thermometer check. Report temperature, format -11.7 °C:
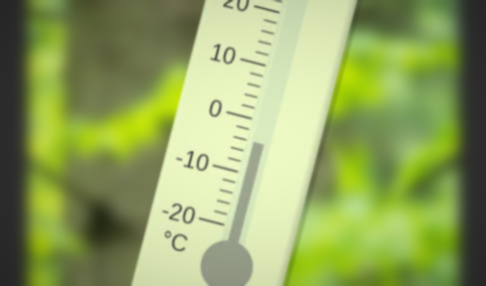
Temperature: -4 °C
